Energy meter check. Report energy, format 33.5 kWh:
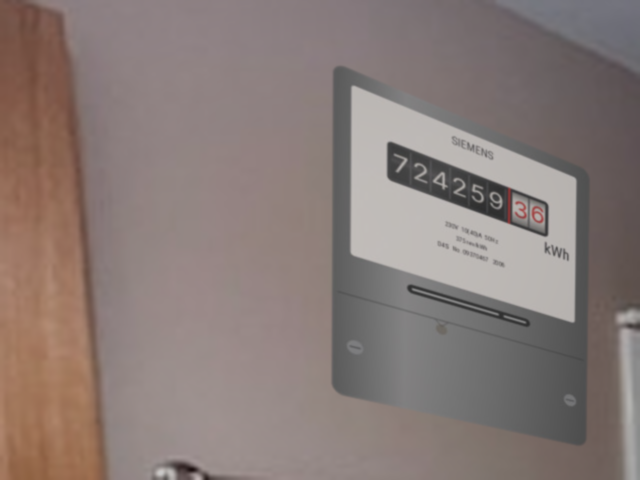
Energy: 724259.36 kWh
